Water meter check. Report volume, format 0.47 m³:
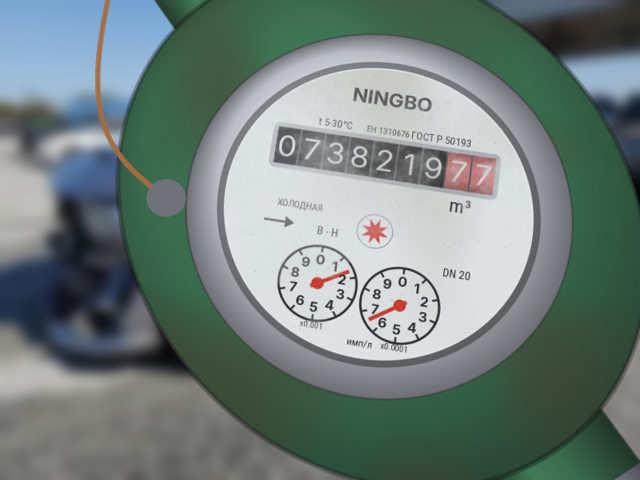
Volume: 738219.7716 m³
